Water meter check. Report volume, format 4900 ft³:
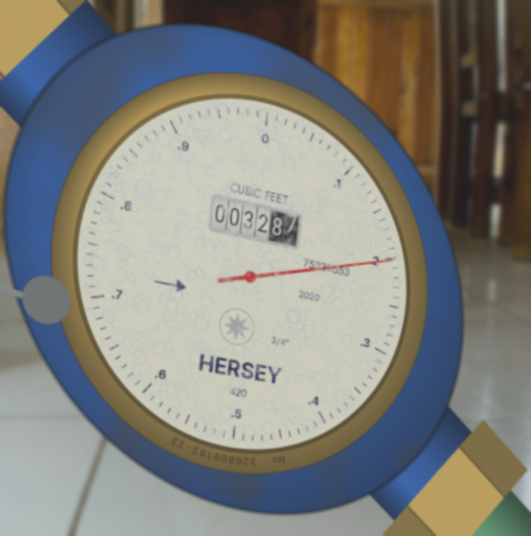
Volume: 3287.20 ft³
